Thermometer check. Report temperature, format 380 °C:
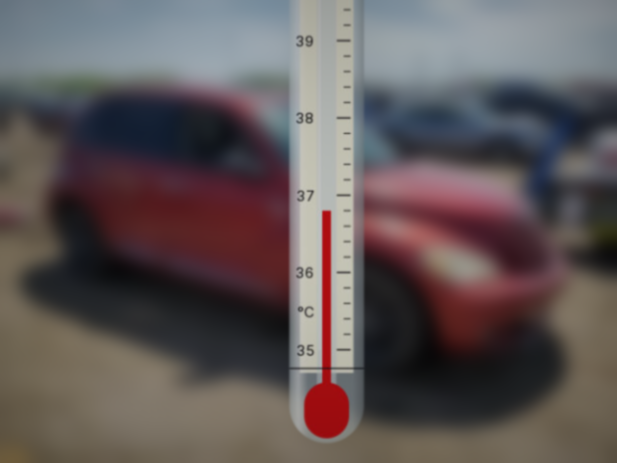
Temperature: 36.8 °C
